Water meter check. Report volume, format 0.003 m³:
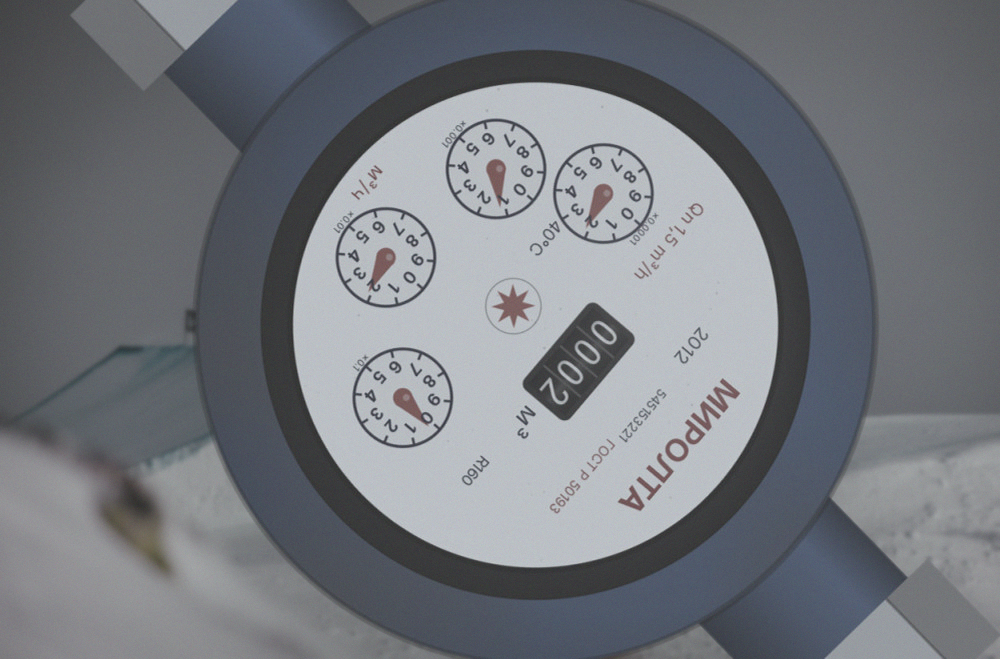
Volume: 2.0212 m³
